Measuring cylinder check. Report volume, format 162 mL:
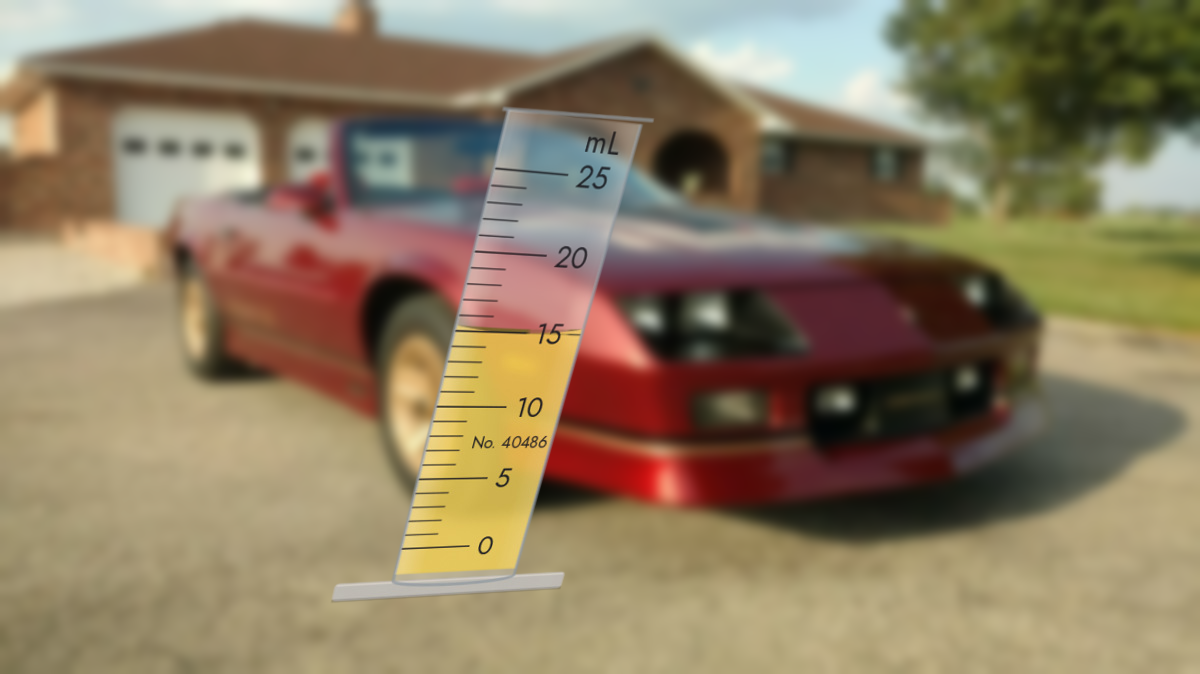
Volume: 15 mL
